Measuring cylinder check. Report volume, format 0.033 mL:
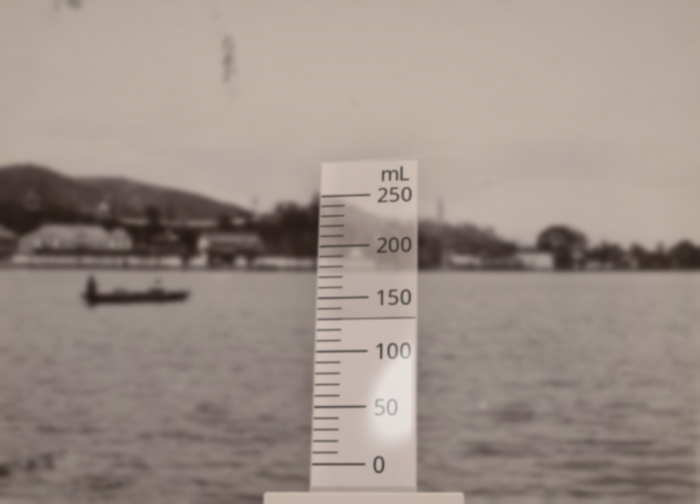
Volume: 130 mL
